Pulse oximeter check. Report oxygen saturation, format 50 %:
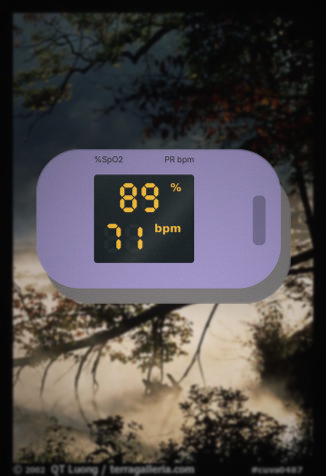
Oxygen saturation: 89 %
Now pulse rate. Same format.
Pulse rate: 71 bpm
